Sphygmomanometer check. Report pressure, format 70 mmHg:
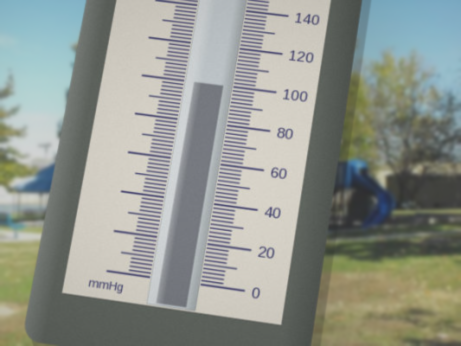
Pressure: 100 mmHg
